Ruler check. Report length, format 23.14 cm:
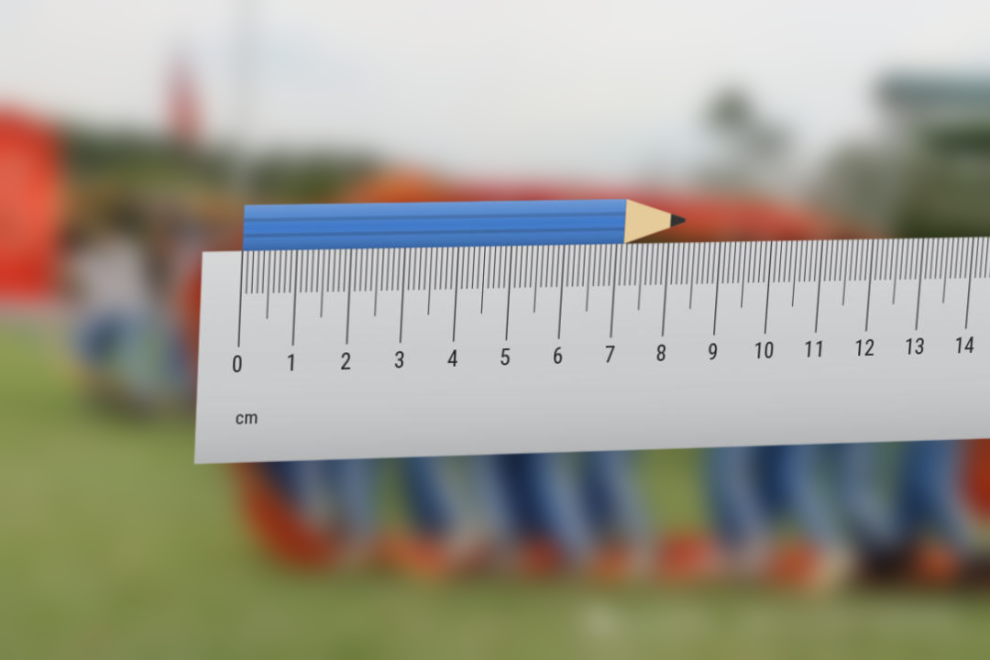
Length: 8.3 cm
